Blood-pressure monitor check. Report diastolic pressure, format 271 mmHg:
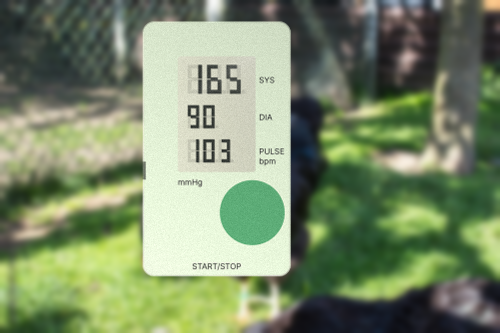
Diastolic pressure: 90 mmHg
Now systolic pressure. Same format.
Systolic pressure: 165 mmHg
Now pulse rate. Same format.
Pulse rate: 103 bpm
